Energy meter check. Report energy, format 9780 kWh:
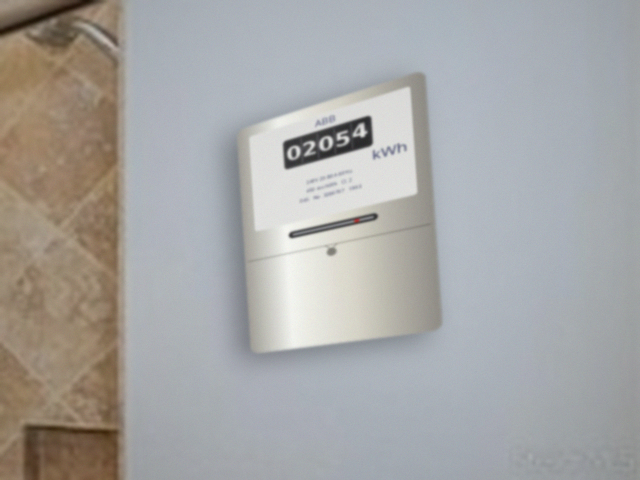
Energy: 2054 kWh
